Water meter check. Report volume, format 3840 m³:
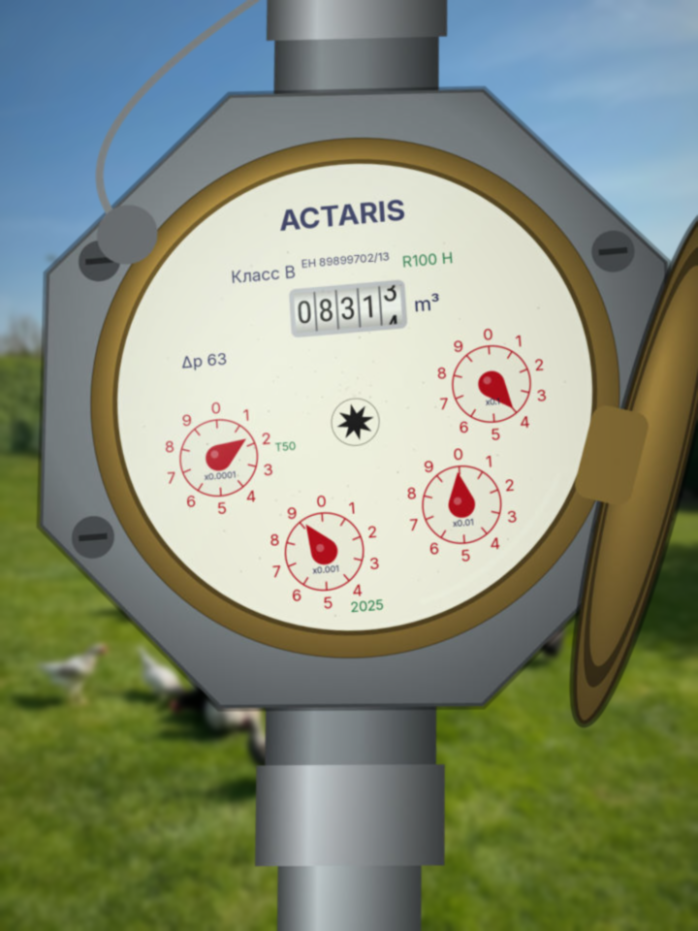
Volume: 8313.3991 m³
